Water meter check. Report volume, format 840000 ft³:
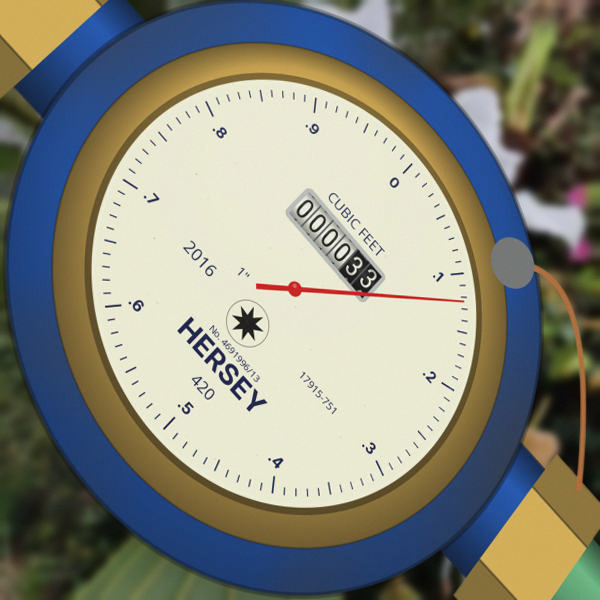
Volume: 33.12 ft³
